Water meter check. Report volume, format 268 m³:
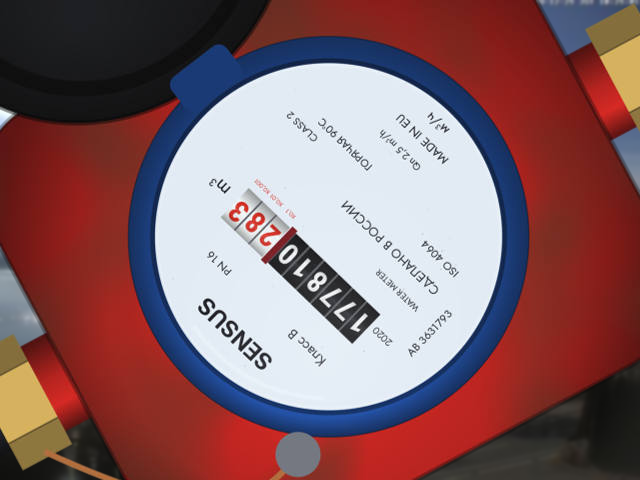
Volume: 177810.283 m³
